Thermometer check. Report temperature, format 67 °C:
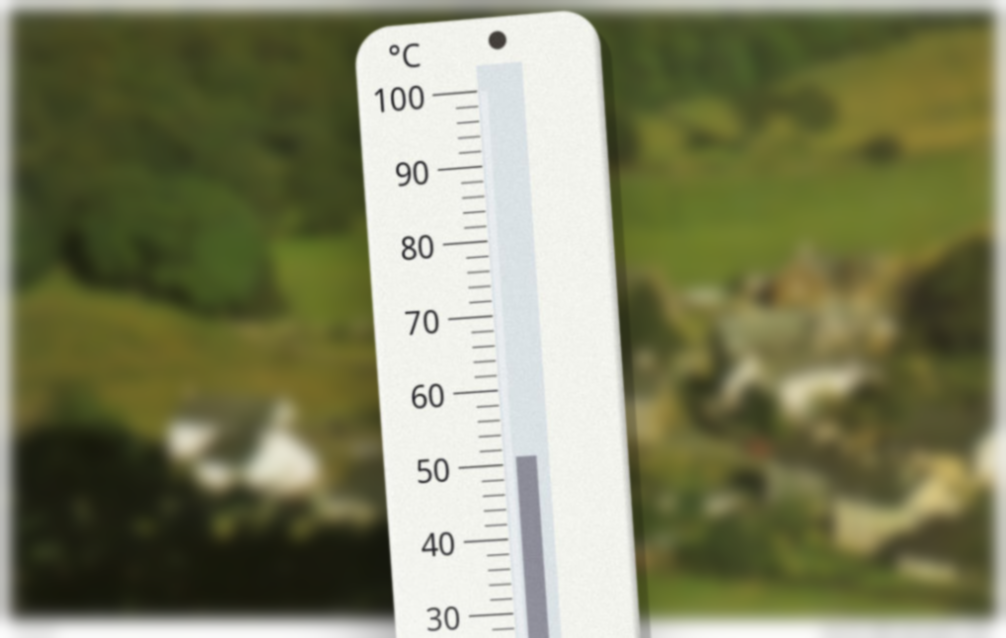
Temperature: 51 °C
